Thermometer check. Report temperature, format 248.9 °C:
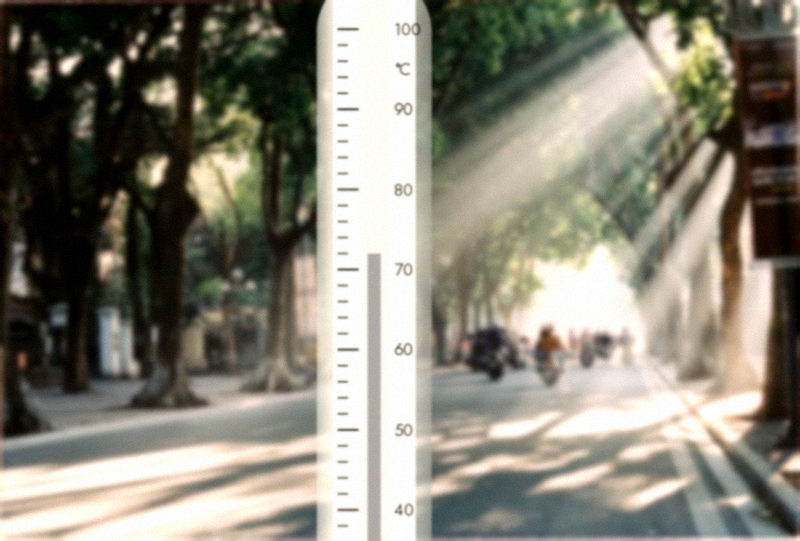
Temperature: 72 °C
